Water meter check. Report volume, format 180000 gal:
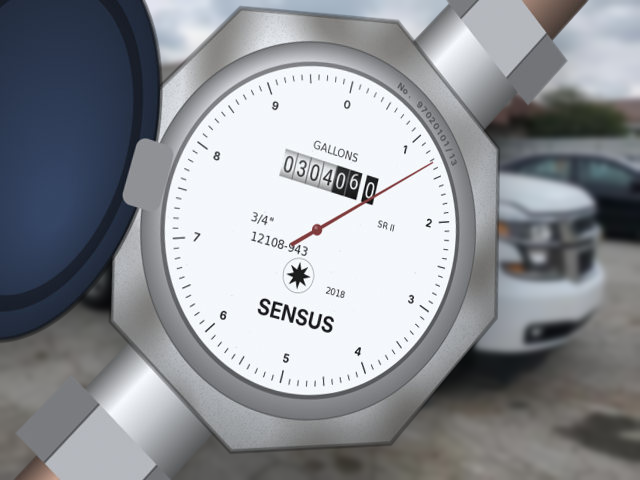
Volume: 304061.3 gal
